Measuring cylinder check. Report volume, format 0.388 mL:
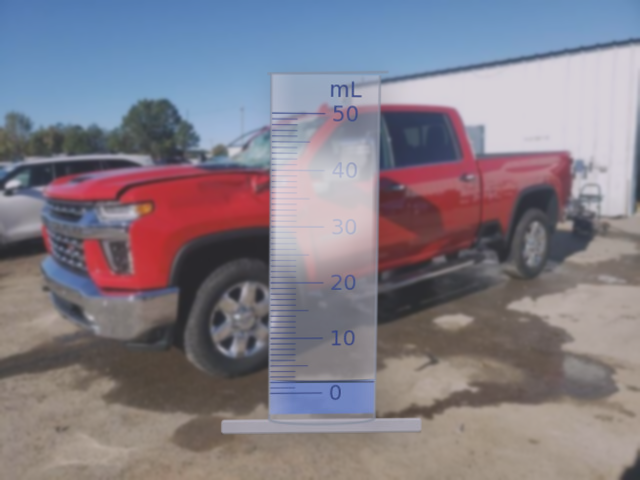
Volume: 2 mL
